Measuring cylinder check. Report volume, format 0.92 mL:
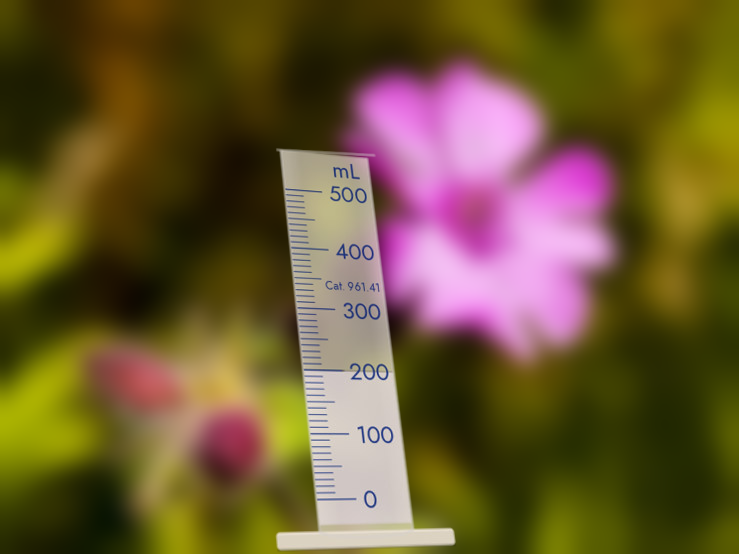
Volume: 200 mL
